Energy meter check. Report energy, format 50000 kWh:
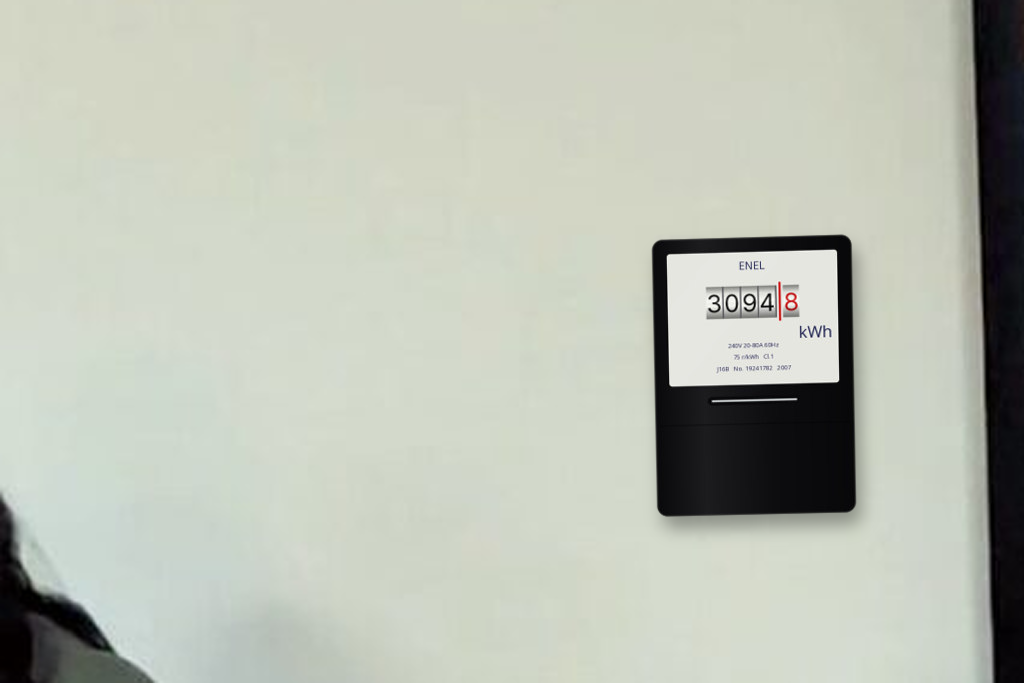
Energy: 3094.8 kWh
